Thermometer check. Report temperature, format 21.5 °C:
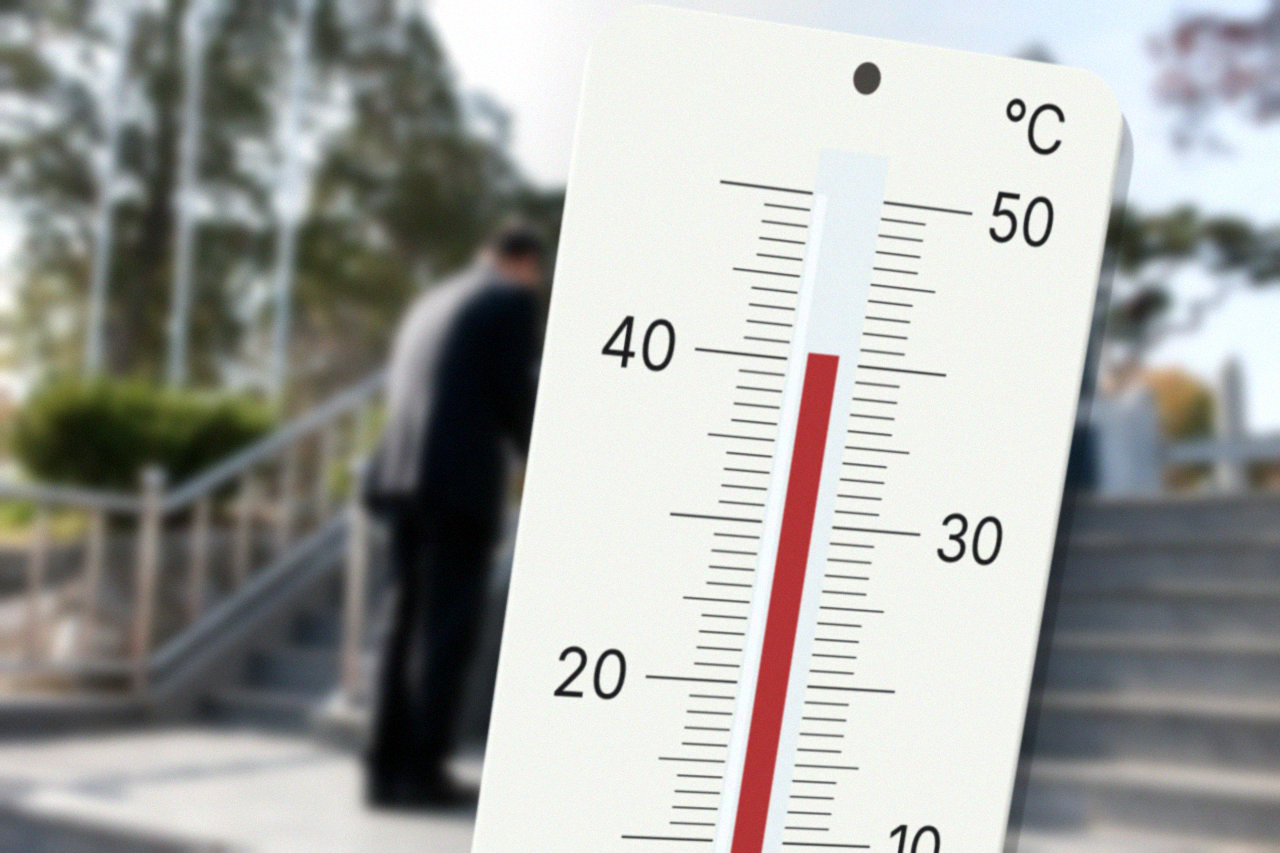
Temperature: 40.5 °C
